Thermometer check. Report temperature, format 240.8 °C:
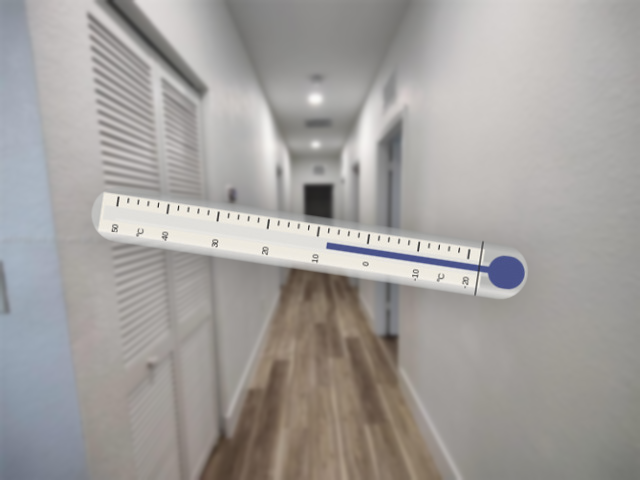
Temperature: 8 °C
